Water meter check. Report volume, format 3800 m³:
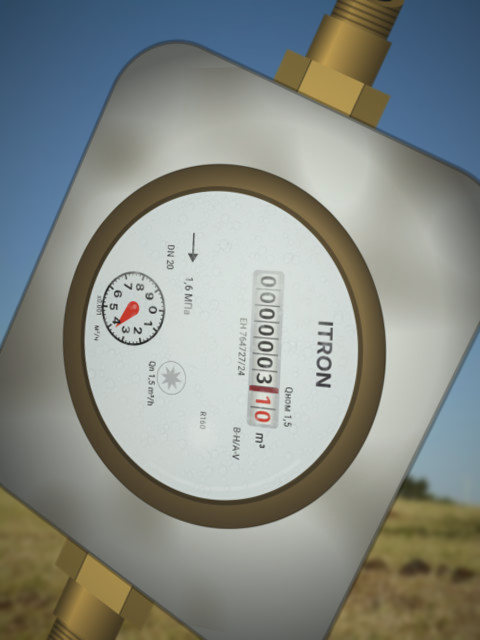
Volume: 3.103 m³
